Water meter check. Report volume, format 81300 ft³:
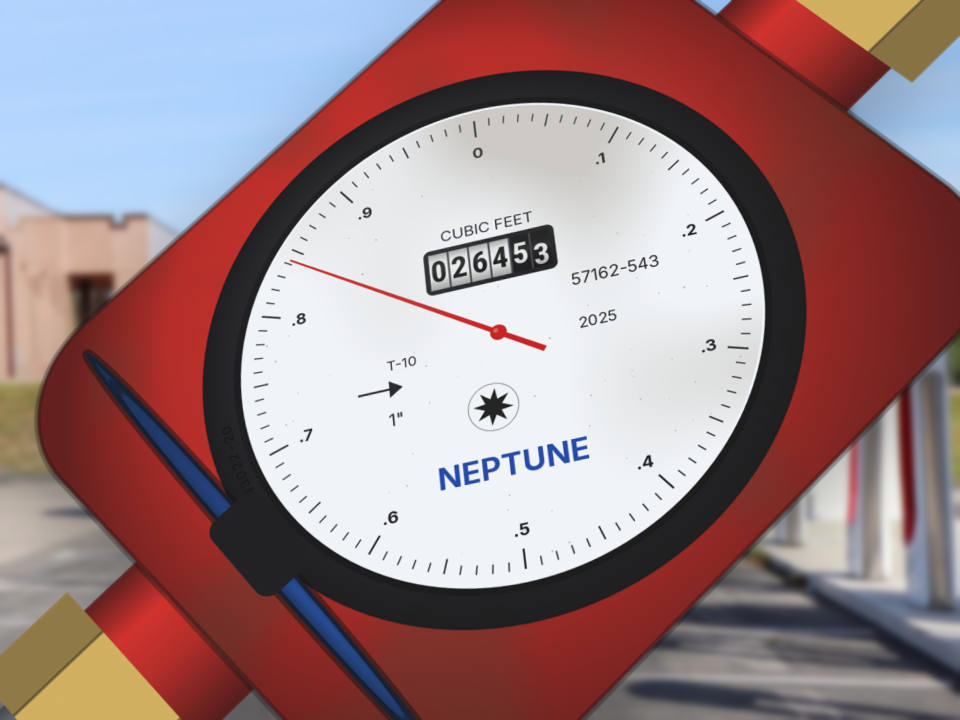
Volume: 26452.84 ft³
